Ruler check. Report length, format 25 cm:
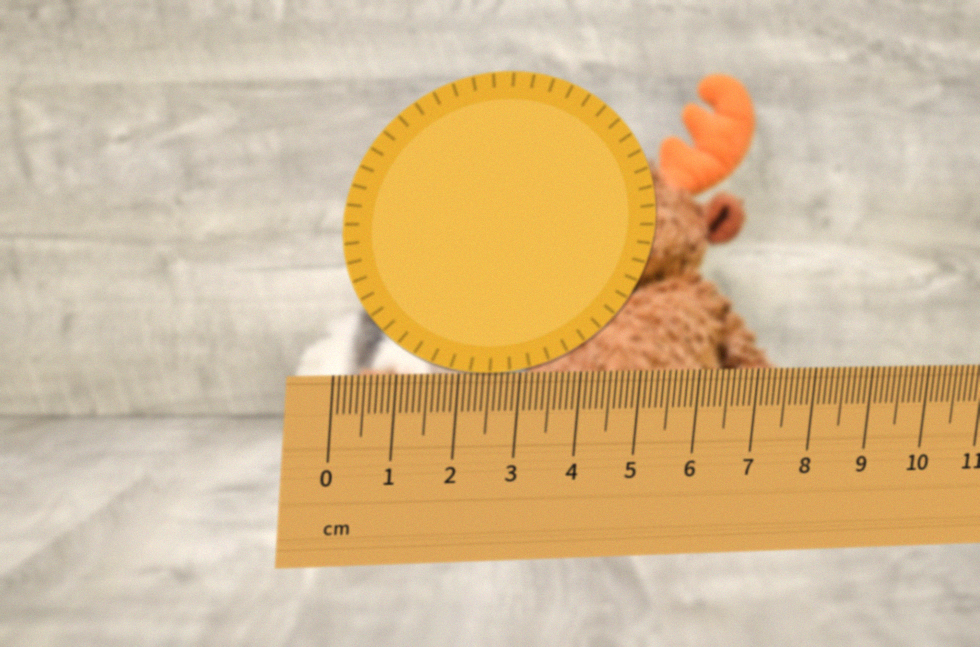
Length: 5 cm
